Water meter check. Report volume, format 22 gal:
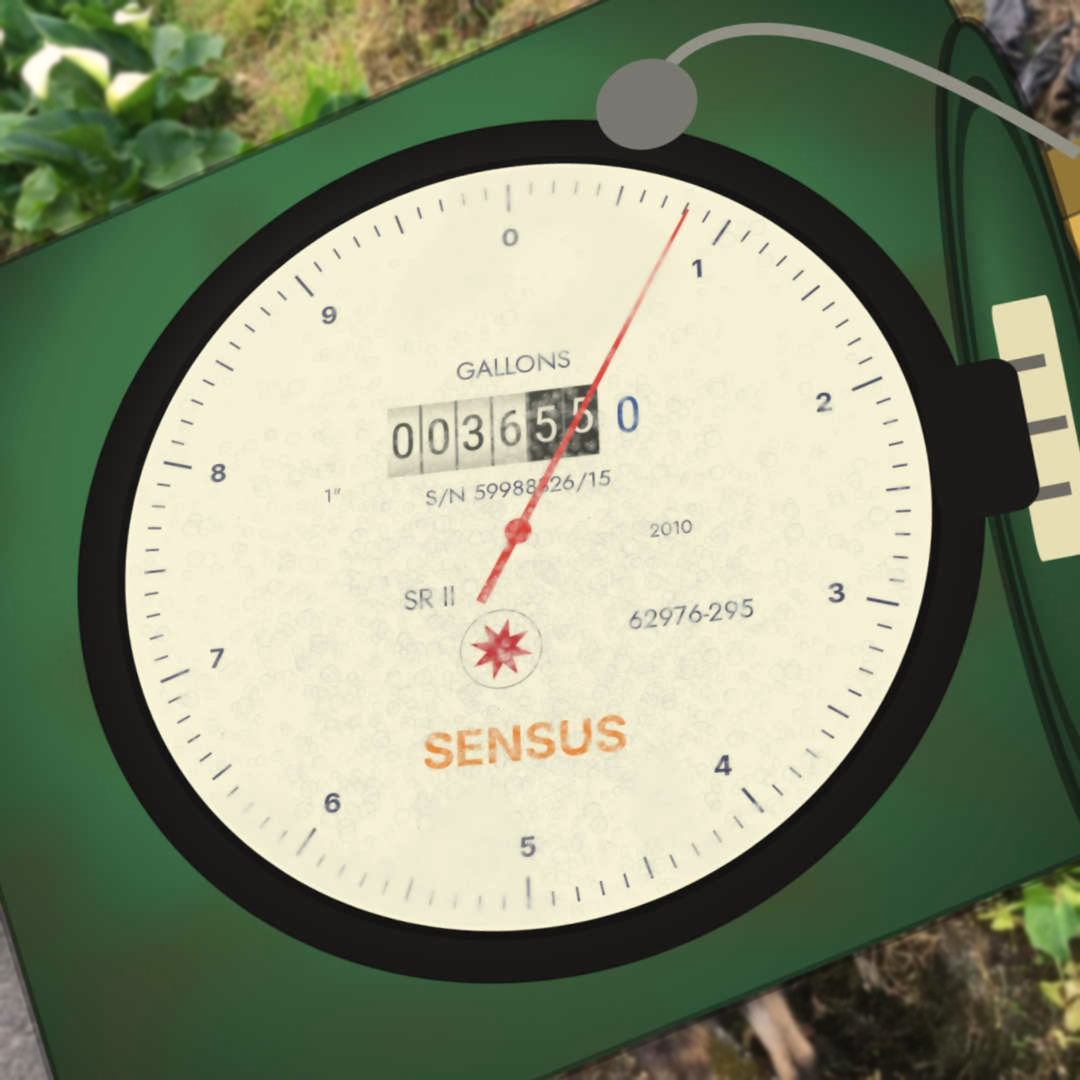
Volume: 36550.8 gal
